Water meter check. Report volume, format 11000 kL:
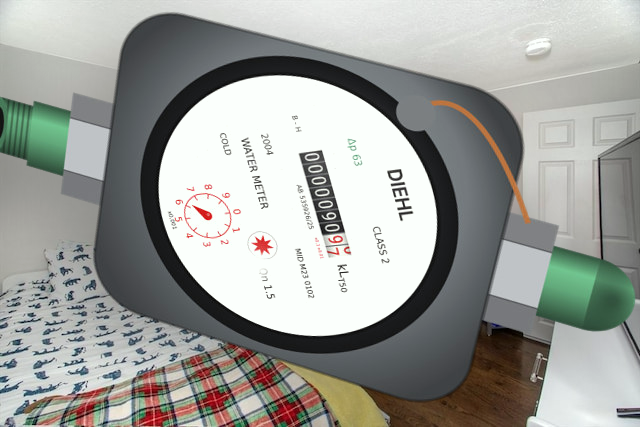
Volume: 90.966 kL
